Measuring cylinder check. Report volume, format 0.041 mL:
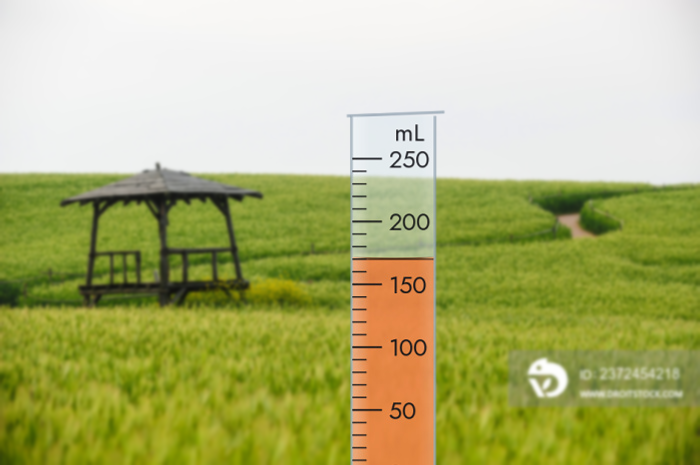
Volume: 170 mL
